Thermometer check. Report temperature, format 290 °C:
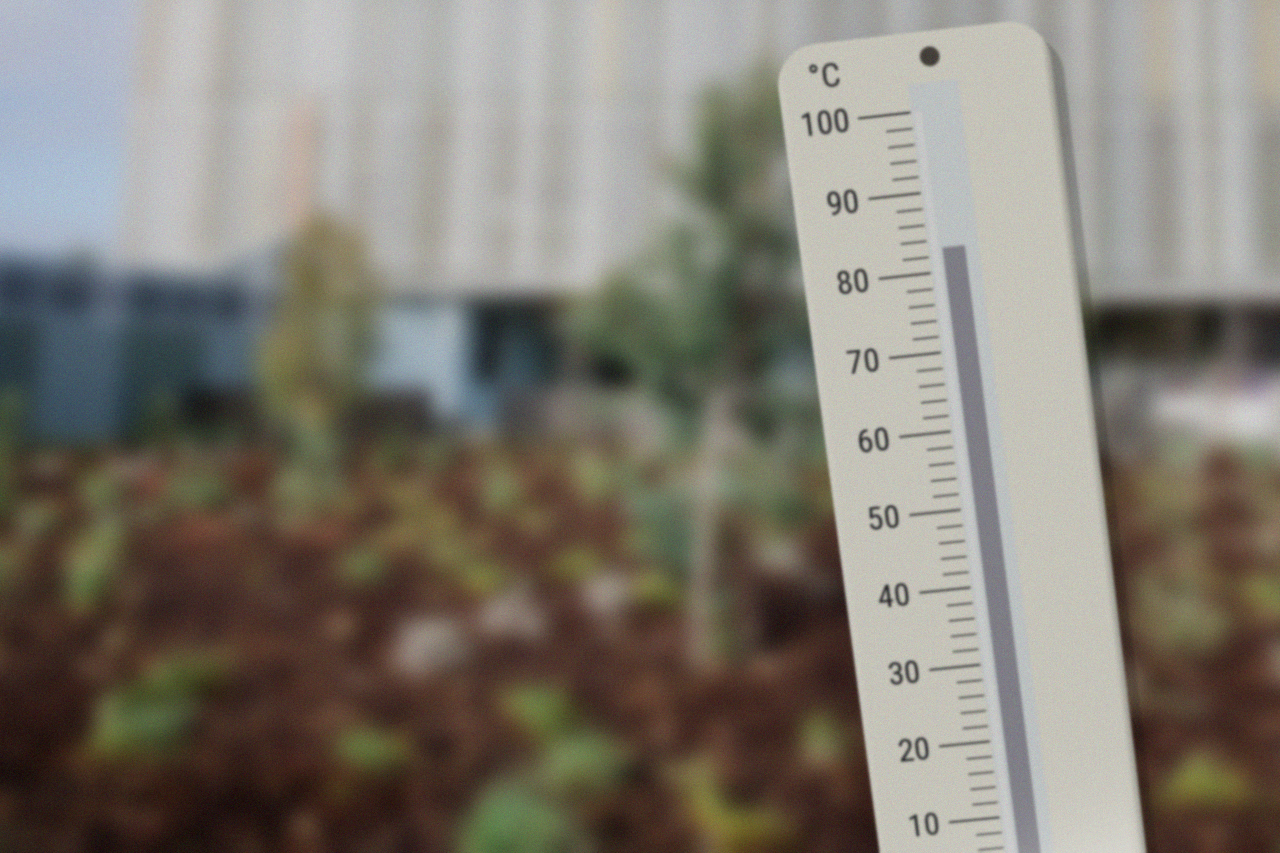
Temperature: 83 °C
